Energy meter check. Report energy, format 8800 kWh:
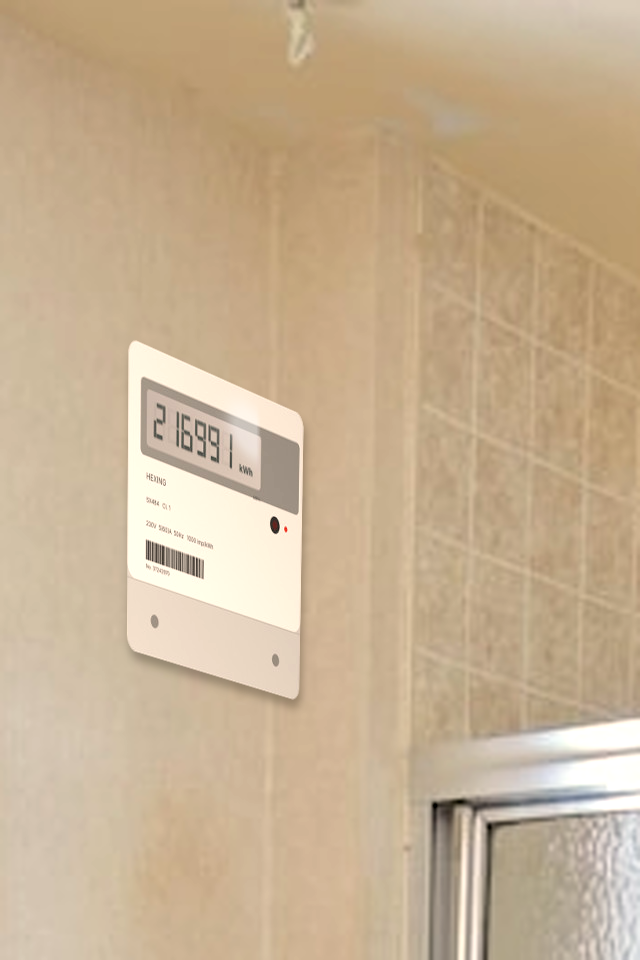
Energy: 216991 kWh
